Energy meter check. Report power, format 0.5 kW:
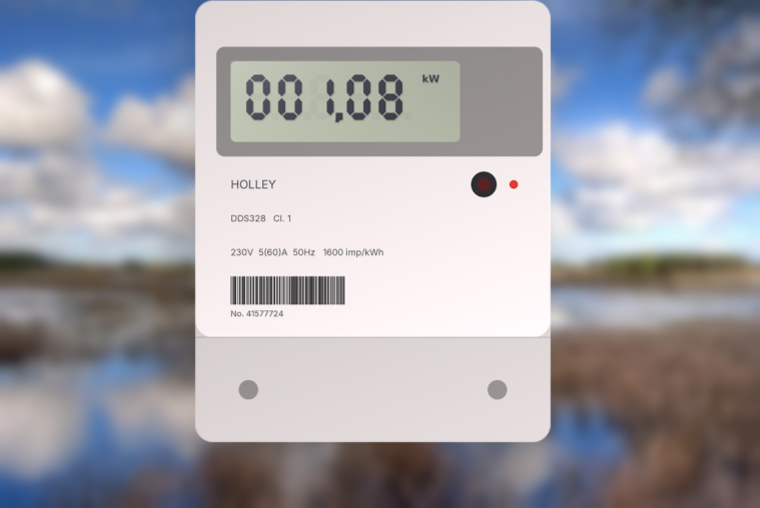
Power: 1.08 kW
